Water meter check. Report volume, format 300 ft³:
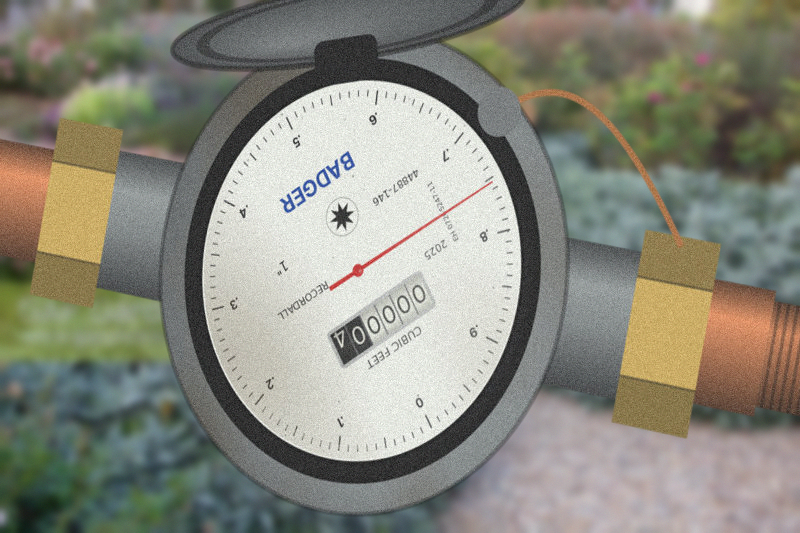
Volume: 3.75 ft³
